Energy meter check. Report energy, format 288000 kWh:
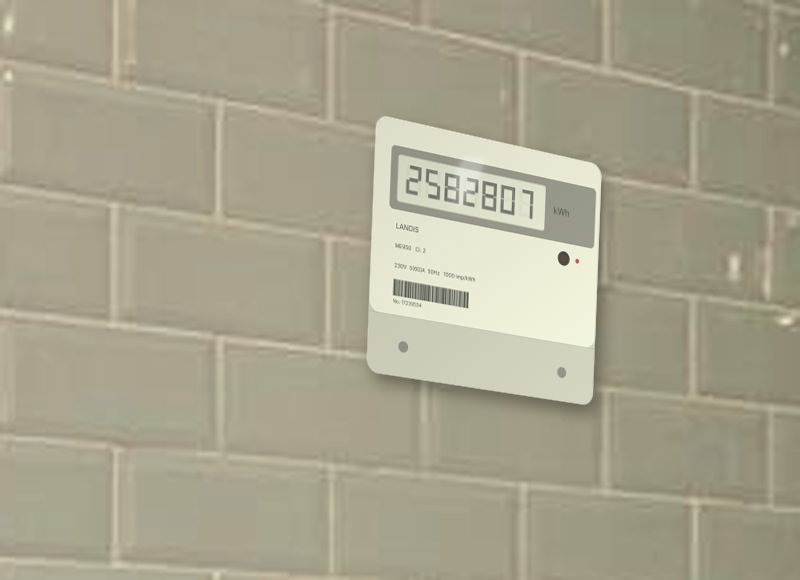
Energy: 2582807 kWh
